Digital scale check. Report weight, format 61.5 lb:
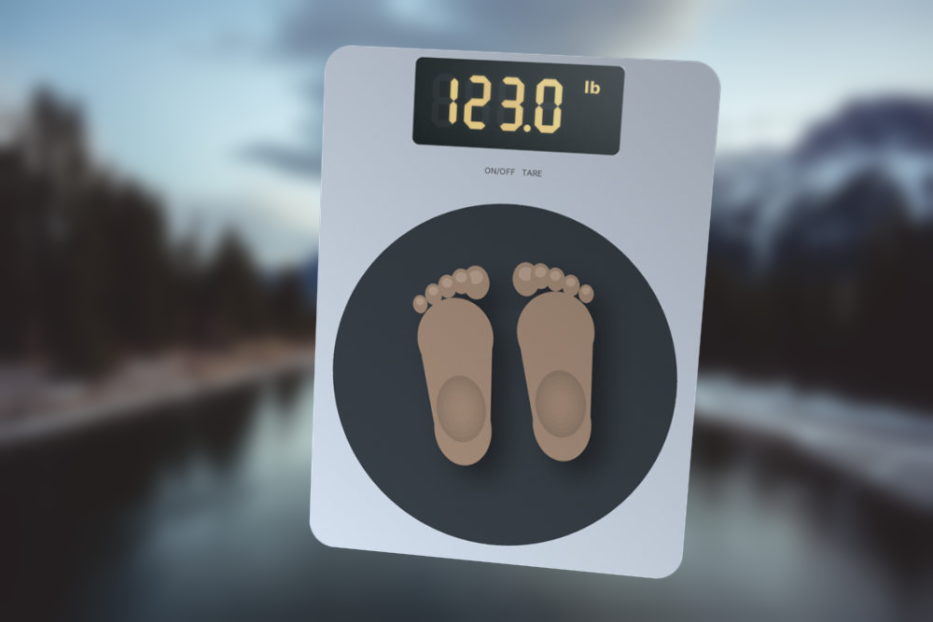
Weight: 123.0 lb
